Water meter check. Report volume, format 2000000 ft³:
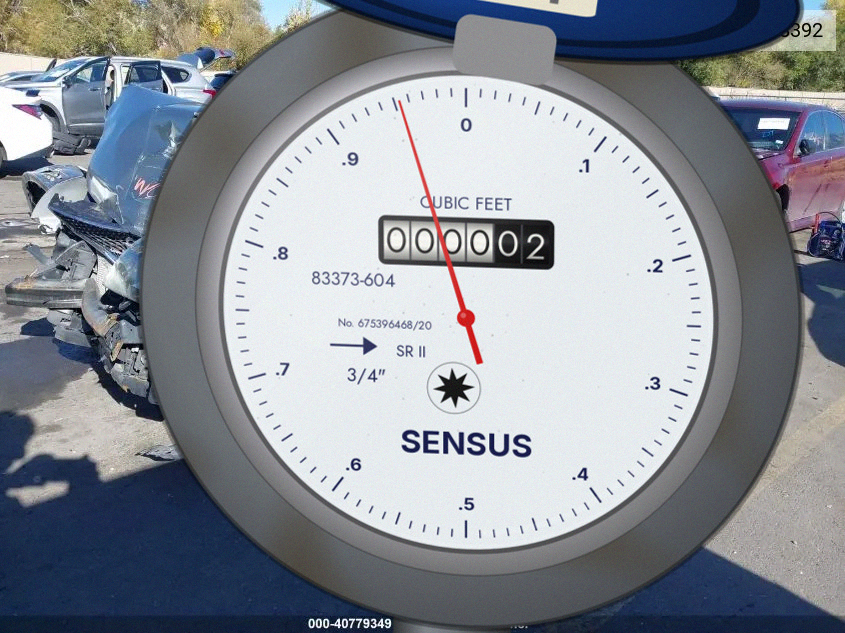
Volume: 1.95 ft³
